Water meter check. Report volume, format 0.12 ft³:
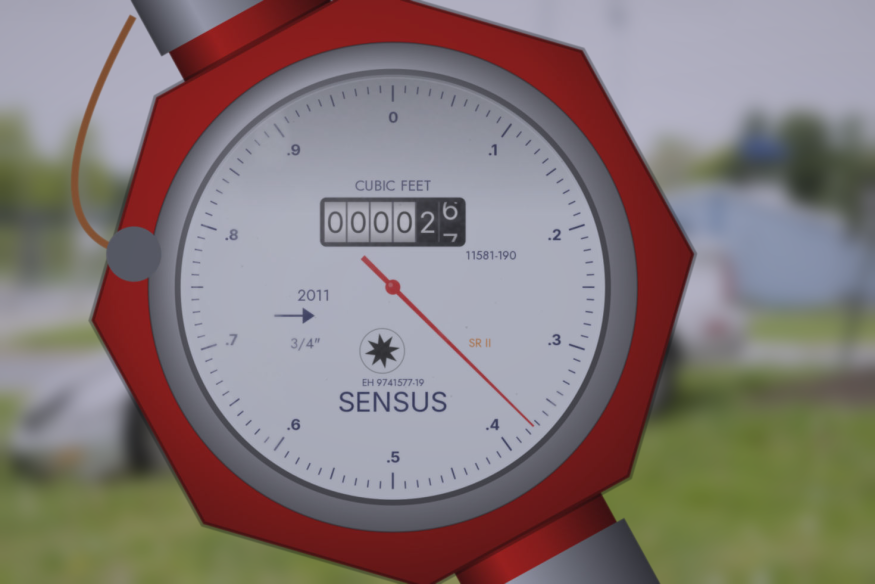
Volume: 26.37 ft³
